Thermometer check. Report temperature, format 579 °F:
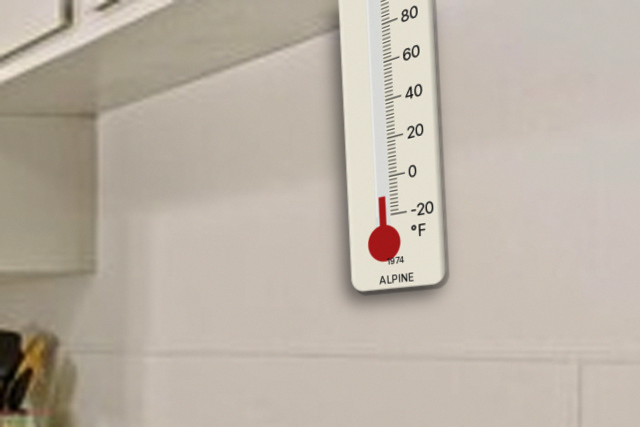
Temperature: -10 °F
